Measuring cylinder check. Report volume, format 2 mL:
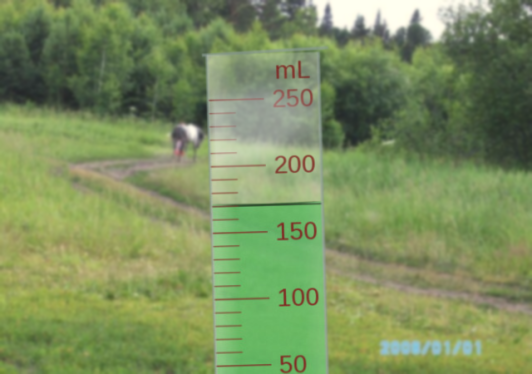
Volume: 170 mL
